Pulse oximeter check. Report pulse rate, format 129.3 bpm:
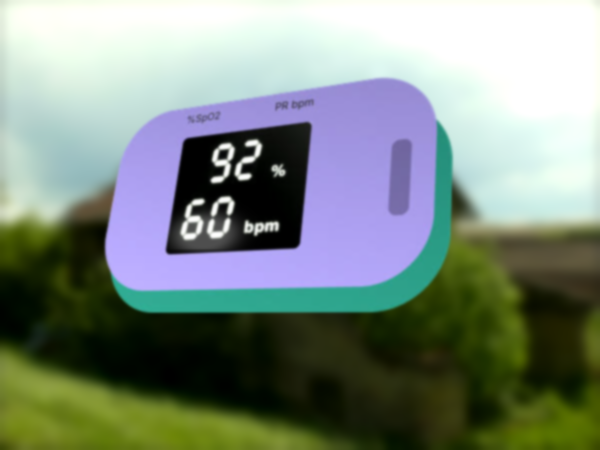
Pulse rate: 60 bpm
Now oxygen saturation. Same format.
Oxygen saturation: 92 %
